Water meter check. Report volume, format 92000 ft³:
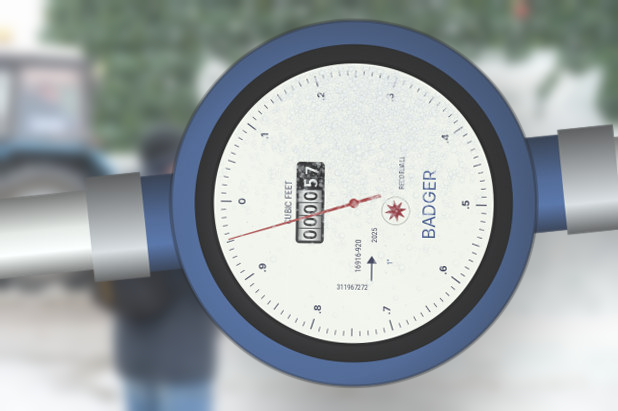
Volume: 56.95 ft³
